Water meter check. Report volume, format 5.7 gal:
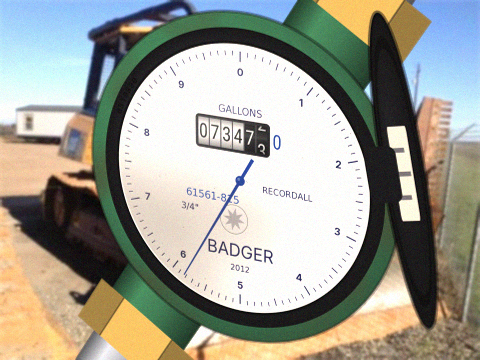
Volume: 734725.8 gal
